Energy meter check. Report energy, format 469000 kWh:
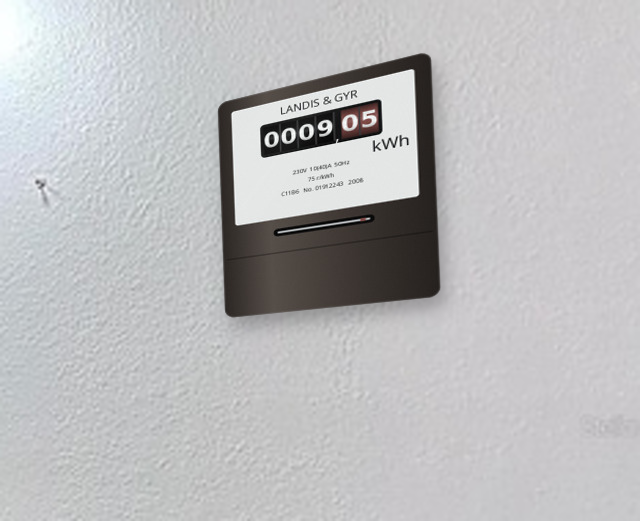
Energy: 9.05 kWh
